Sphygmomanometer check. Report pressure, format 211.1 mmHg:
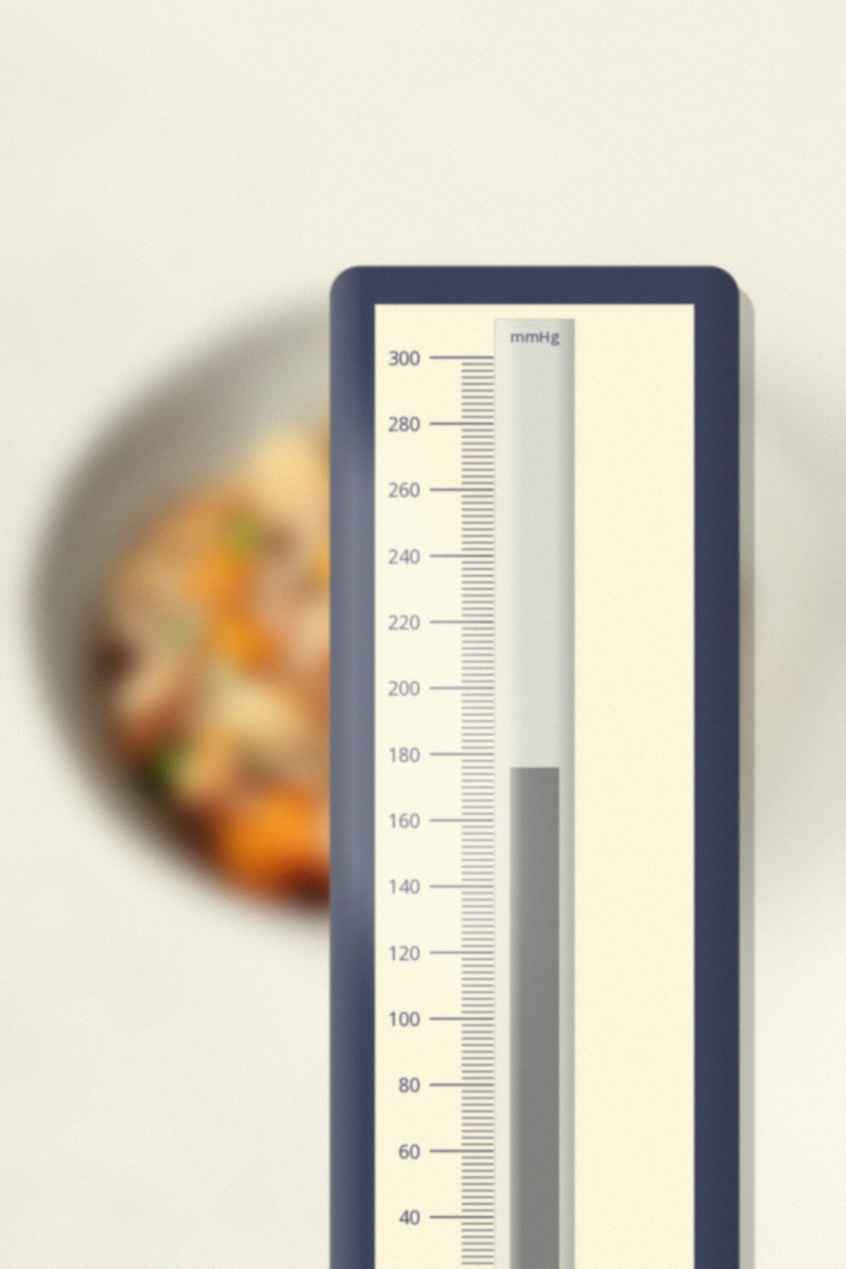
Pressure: 176 mmHg
